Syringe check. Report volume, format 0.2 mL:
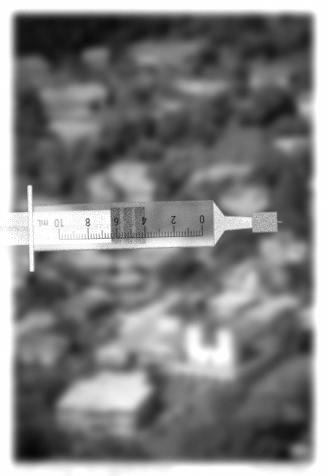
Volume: 4 mL
